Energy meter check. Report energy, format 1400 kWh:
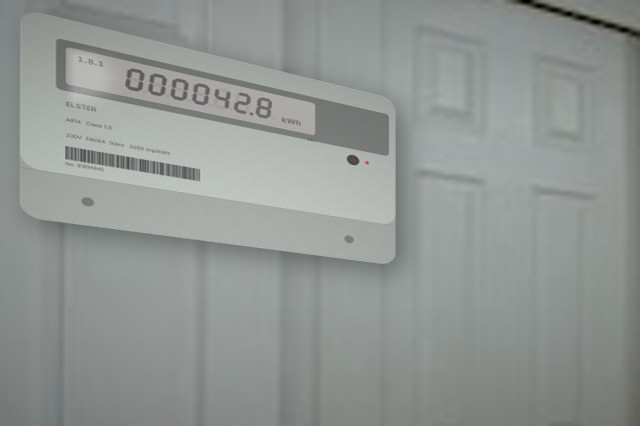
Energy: 42.8 kWh
